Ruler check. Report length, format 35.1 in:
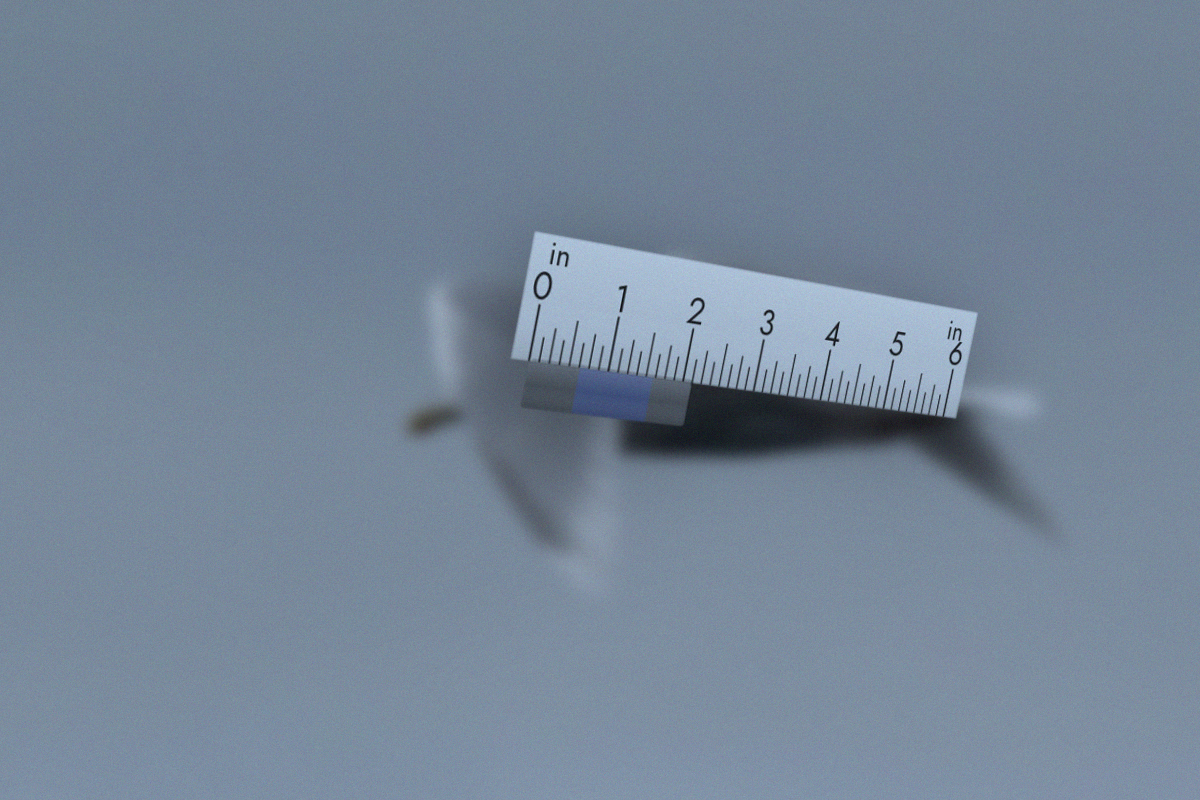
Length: 2.125 in
